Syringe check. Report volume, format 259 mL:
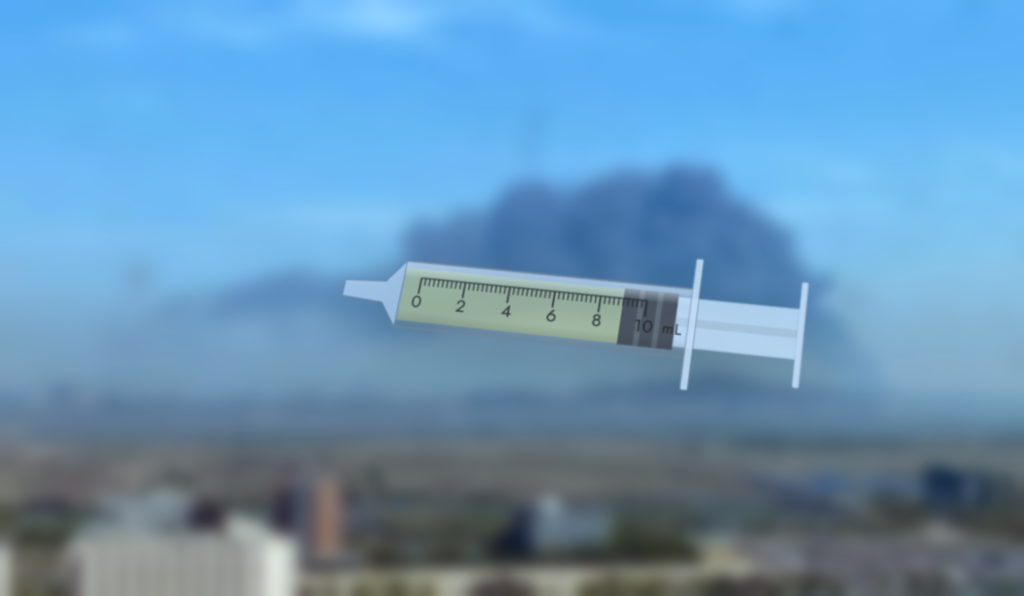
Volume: 9 mL
